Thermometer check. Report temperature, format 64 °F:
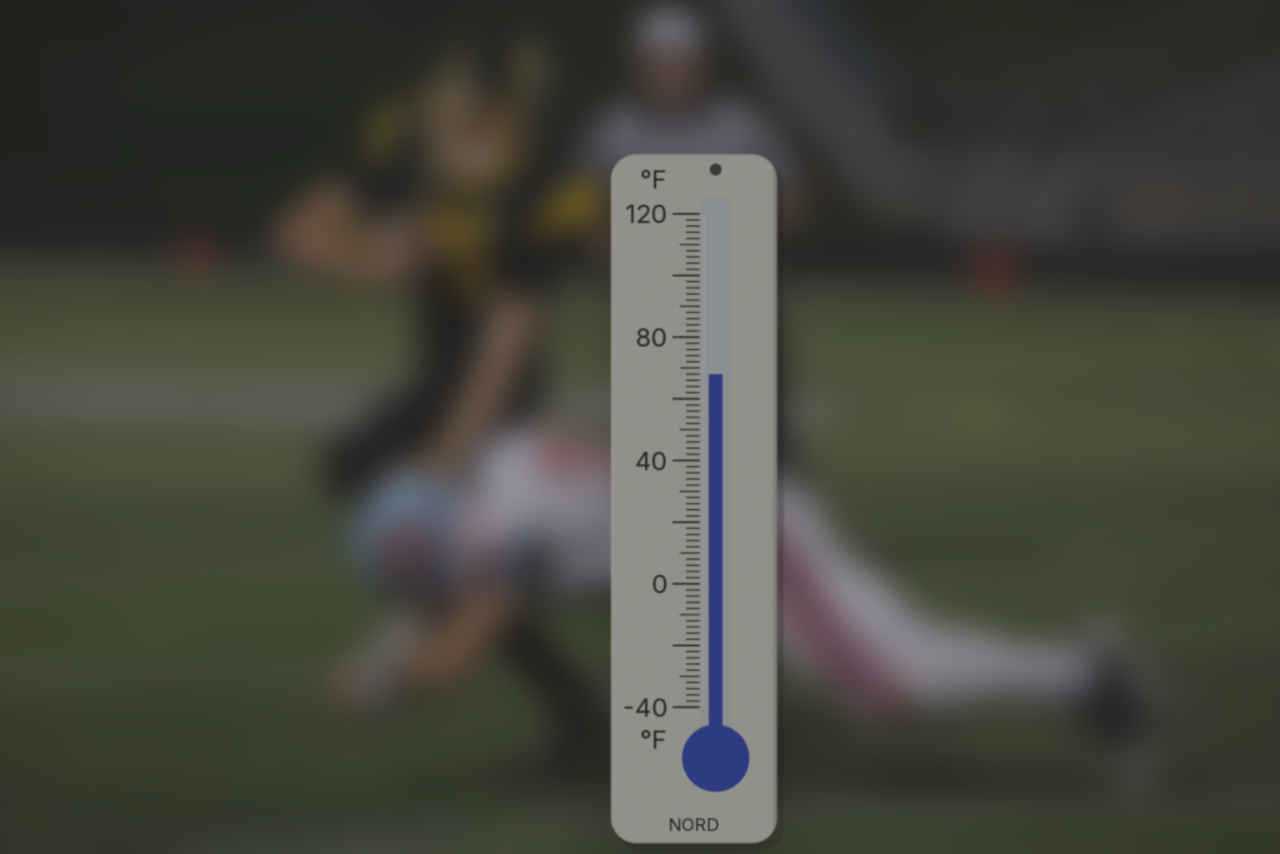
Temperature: 68 °F
